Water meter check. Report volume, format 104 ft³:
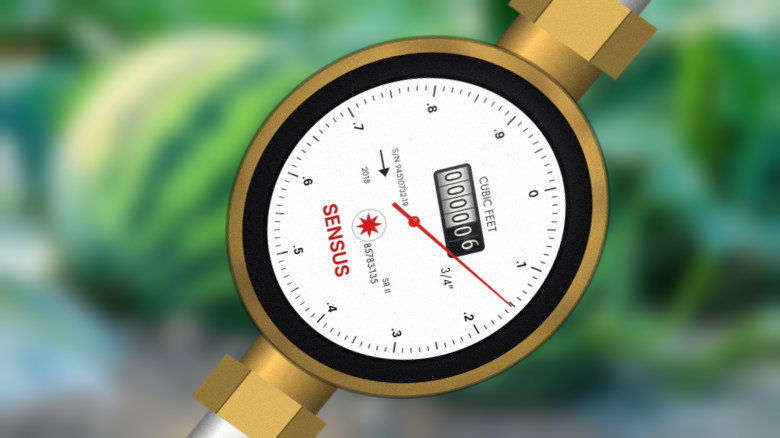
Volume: 6.15 ft³
